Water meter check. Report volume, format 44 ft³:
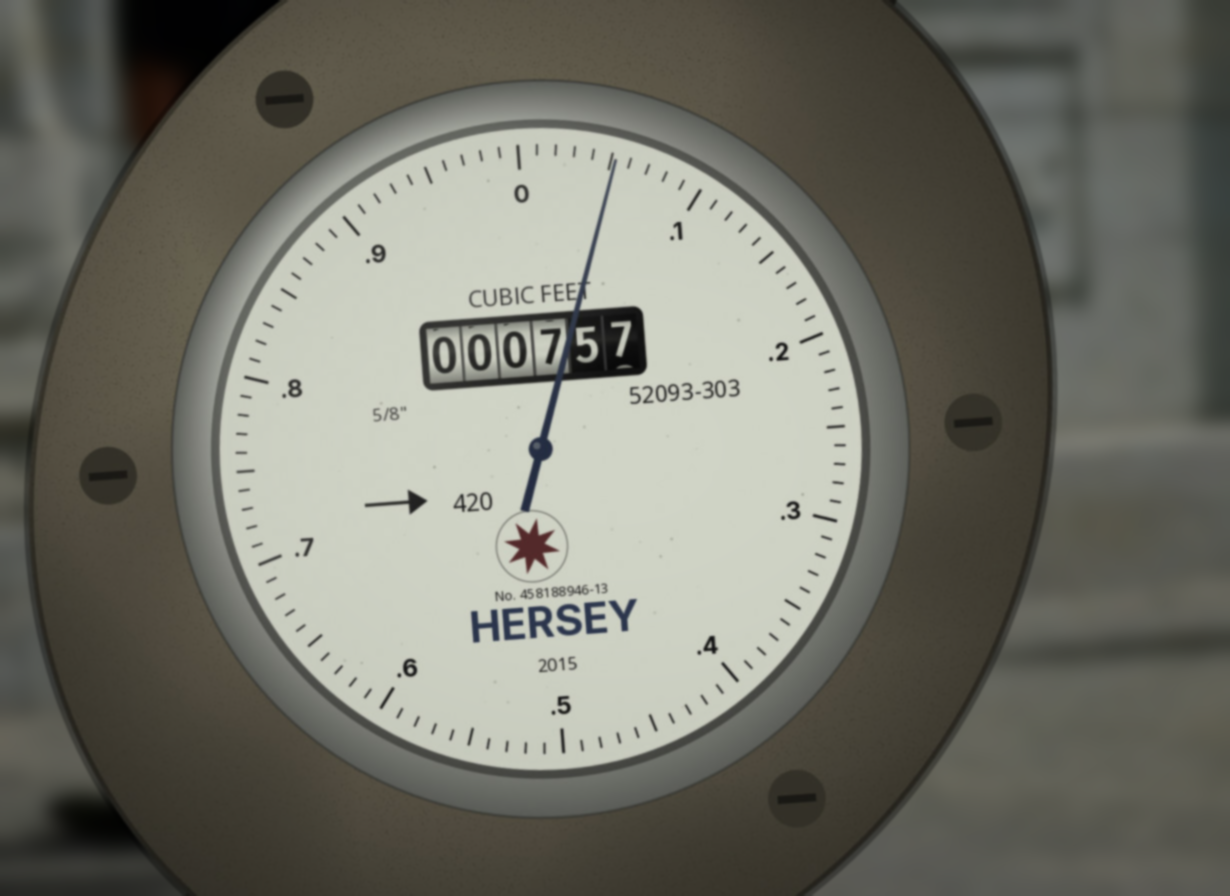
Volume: 757.05 ft³
